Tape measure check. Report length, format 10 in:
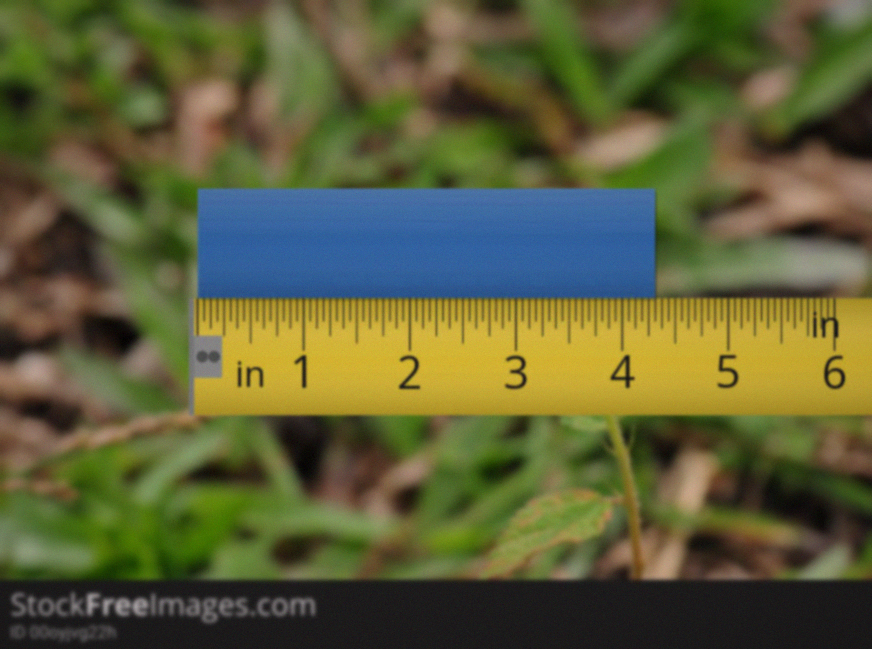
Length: 4.3125 in
